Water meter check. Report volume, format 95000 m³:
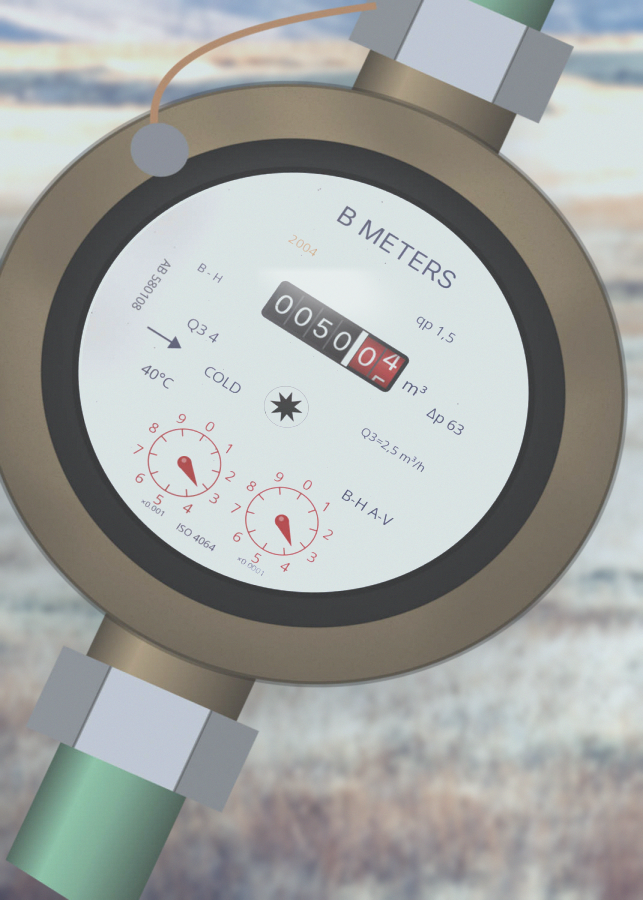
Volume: 50.0433 m³
